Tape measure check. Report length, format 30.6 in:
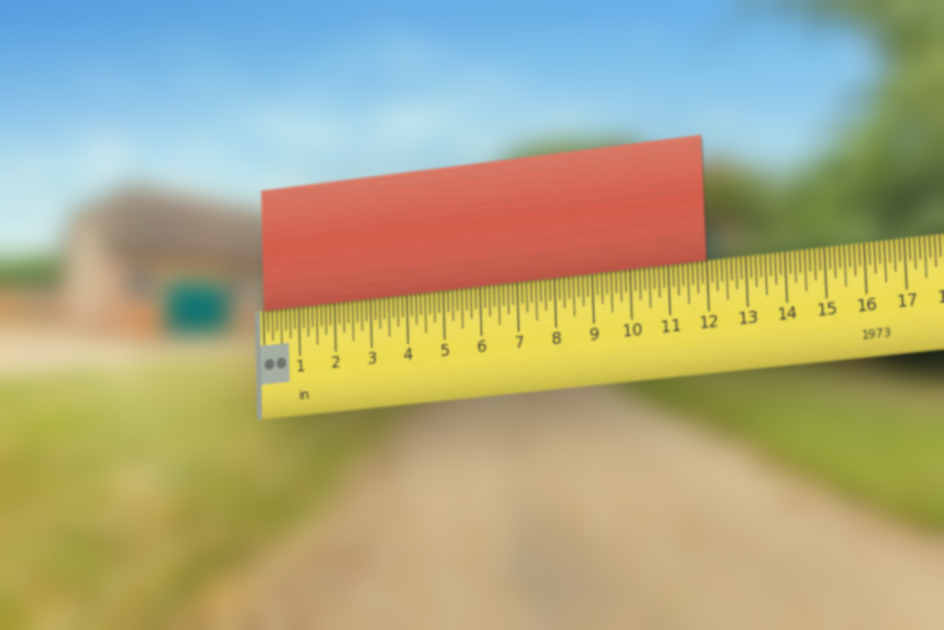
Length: 12 in
